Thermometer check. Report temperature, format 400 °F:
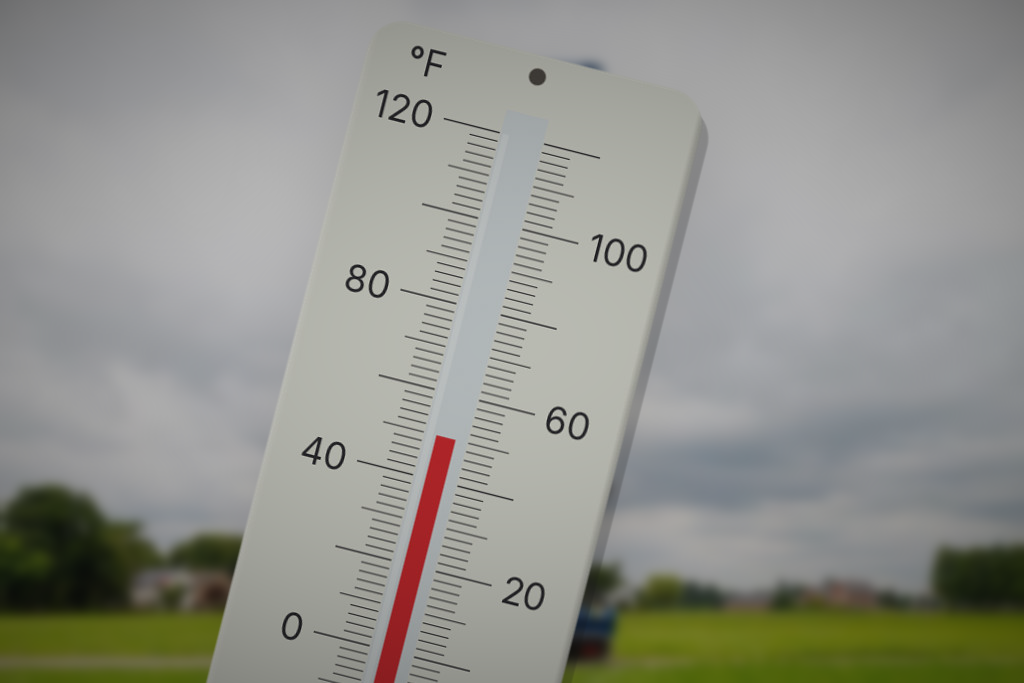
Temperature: 50 °F
